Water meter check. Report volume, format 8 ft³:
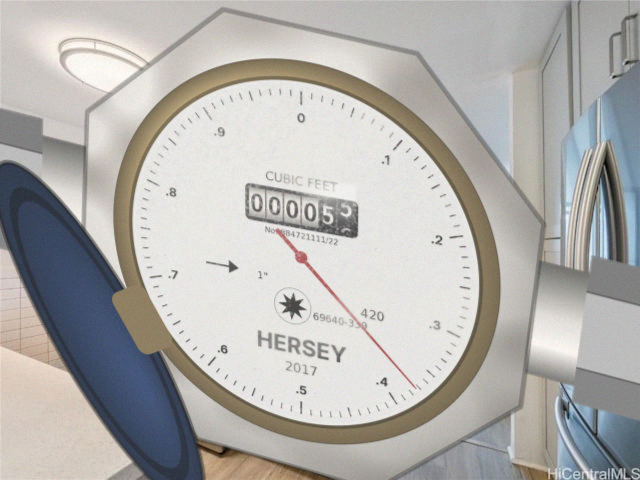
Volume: 55.37 ft³
